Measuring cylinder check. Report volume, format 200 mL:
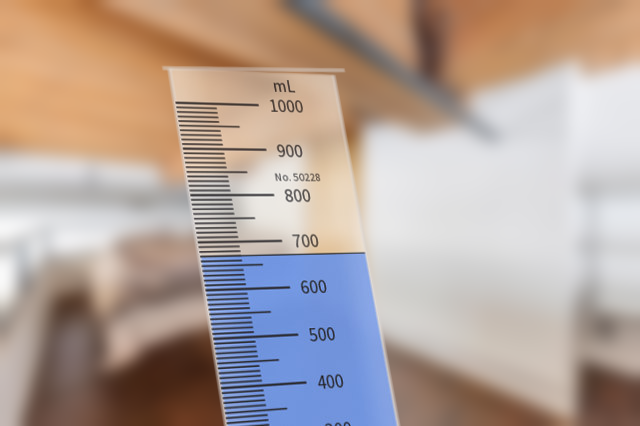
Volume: 670 mL
